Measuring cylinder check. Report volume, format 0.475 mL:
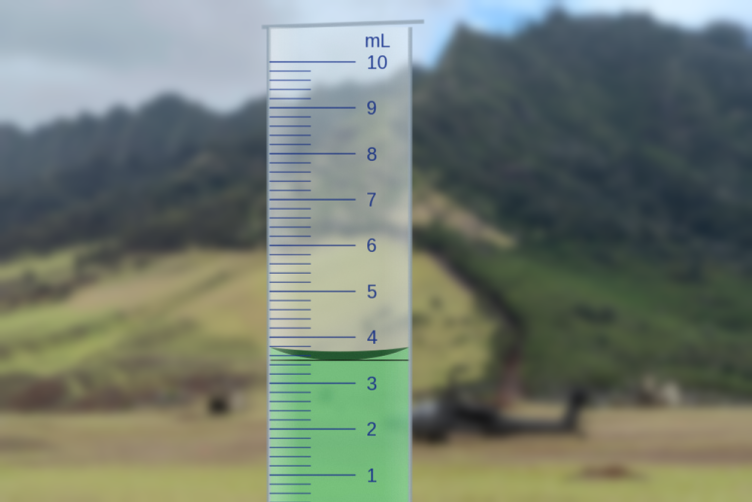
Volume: 3.5 mL
